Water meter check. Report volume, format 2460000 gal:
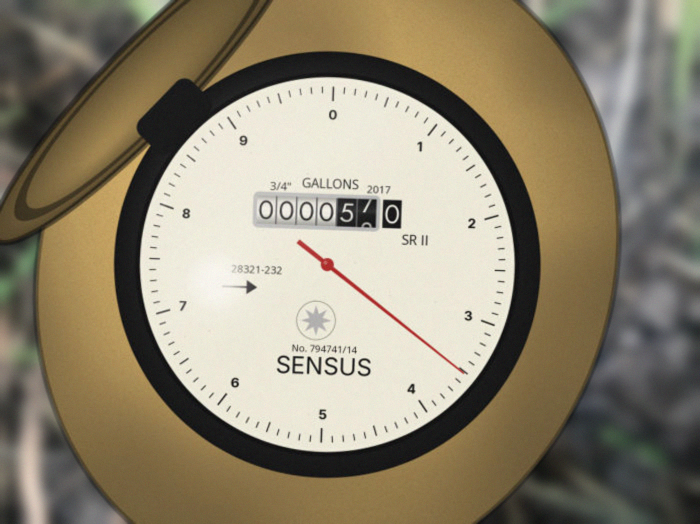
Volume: 573.5 gal
